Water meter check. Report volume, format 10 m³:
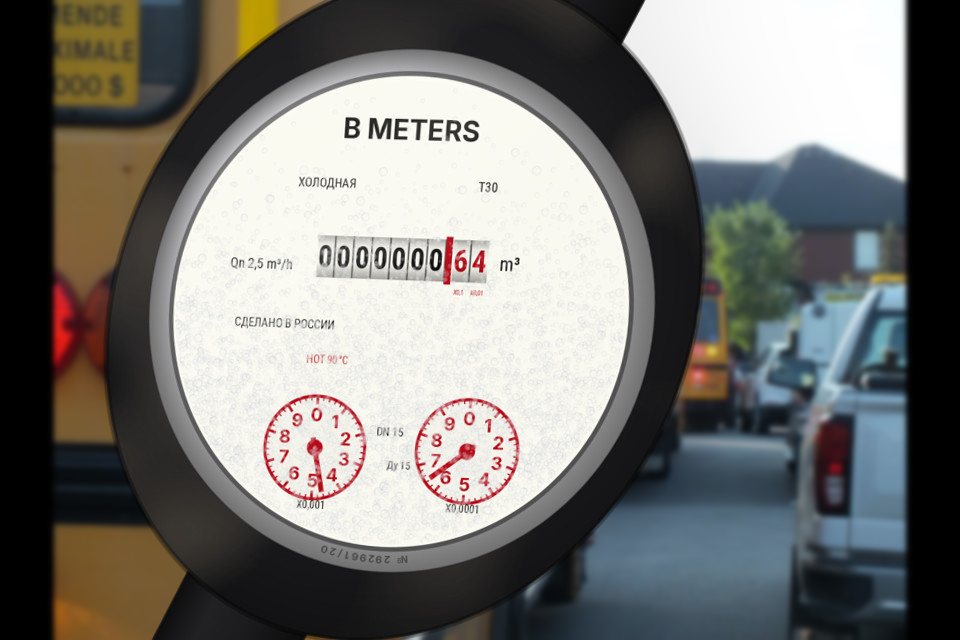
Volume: 0.6446 m³
